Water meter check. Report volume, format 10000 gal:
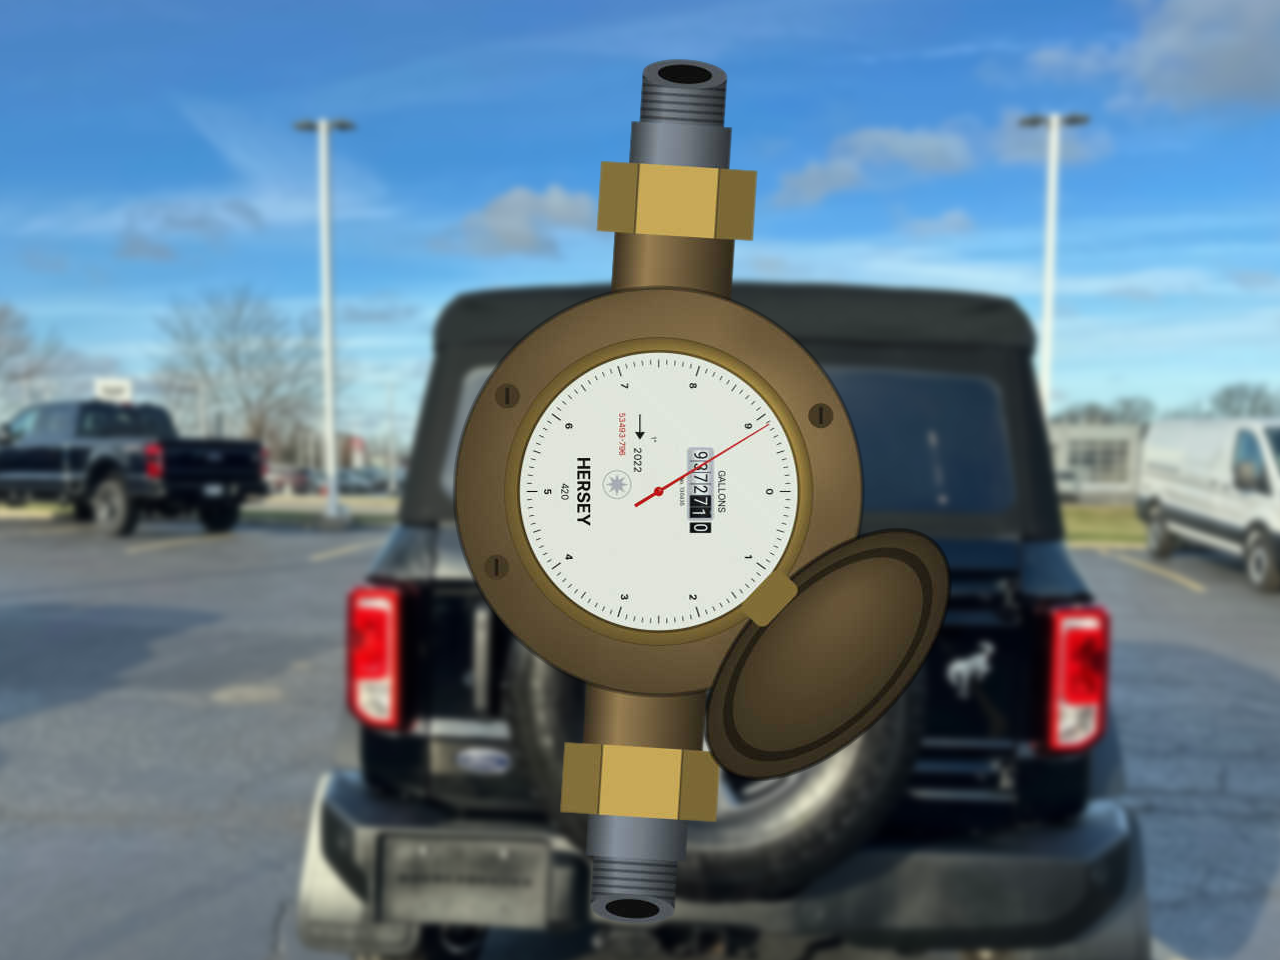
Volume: 9372709.1 gal
